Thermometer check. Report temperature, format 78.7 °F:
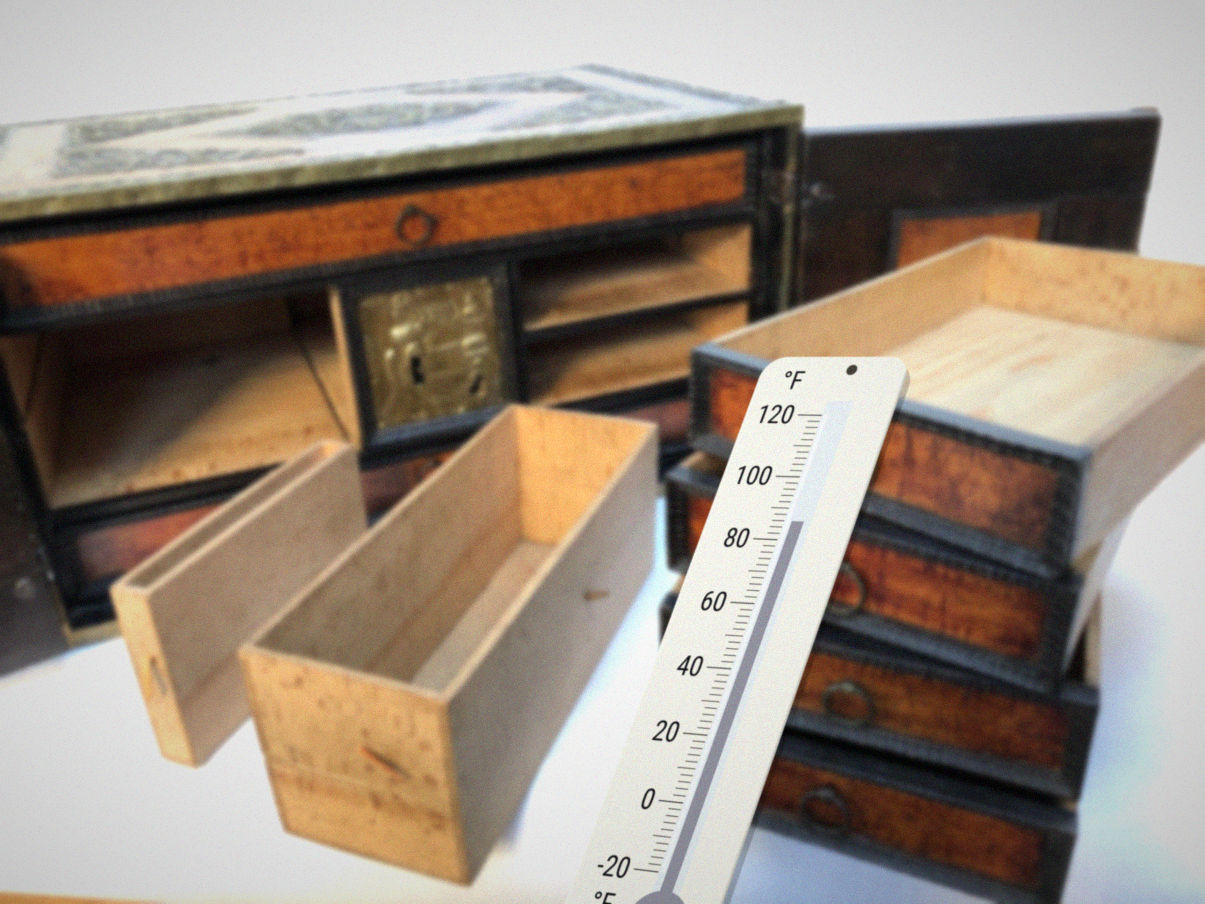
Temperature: 86 °F
